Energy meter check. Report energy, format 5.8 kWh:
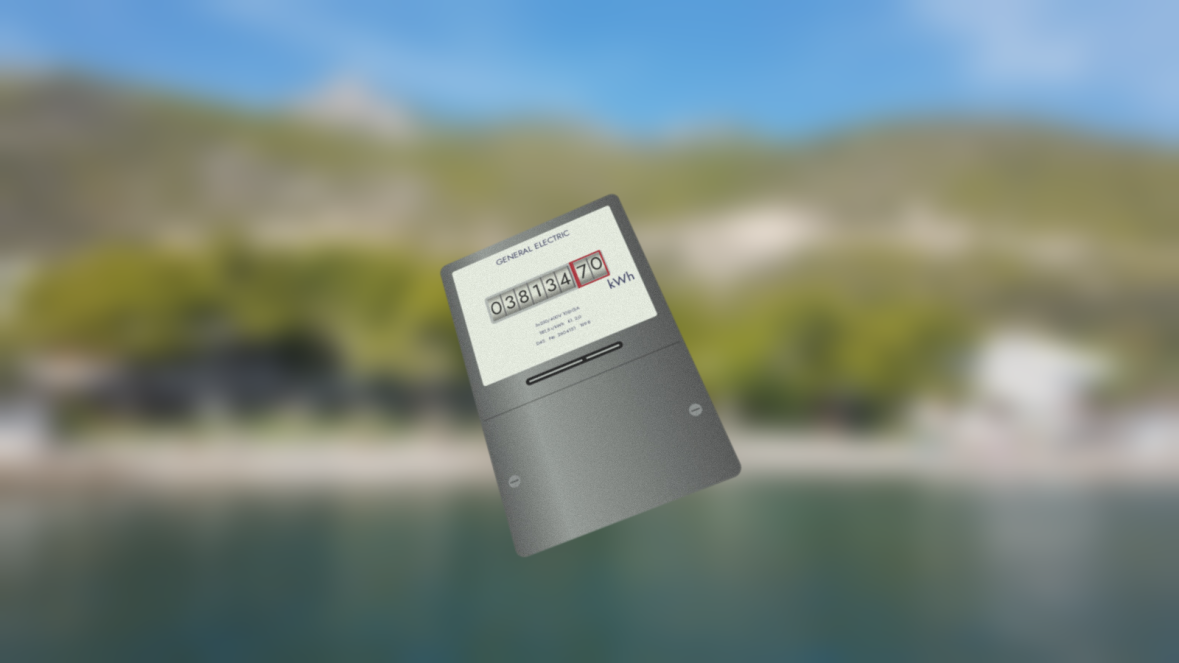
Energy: 38134.70 kWh
